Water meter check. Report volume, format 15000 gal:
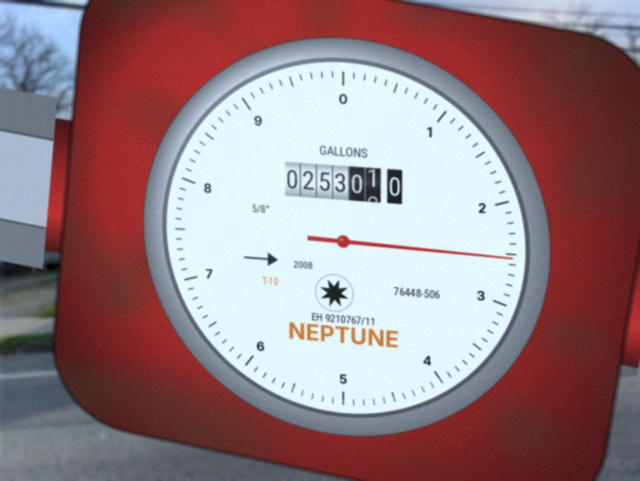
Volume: 253012.5 gal
